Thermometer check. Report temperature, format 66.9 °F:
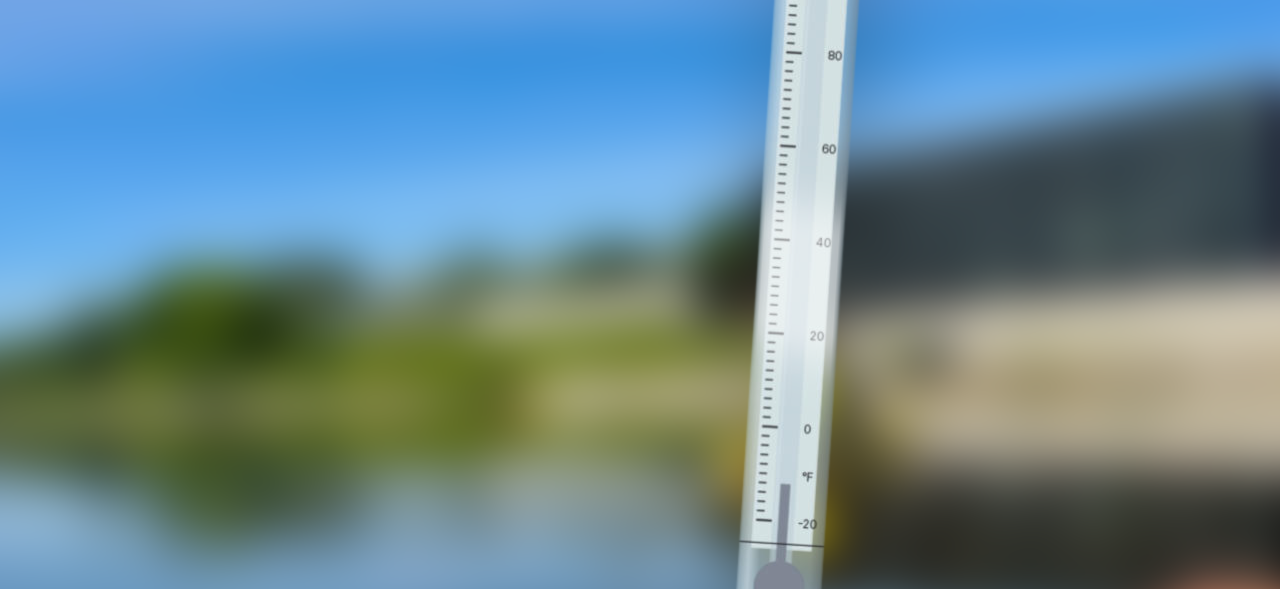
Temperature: -12 °F
